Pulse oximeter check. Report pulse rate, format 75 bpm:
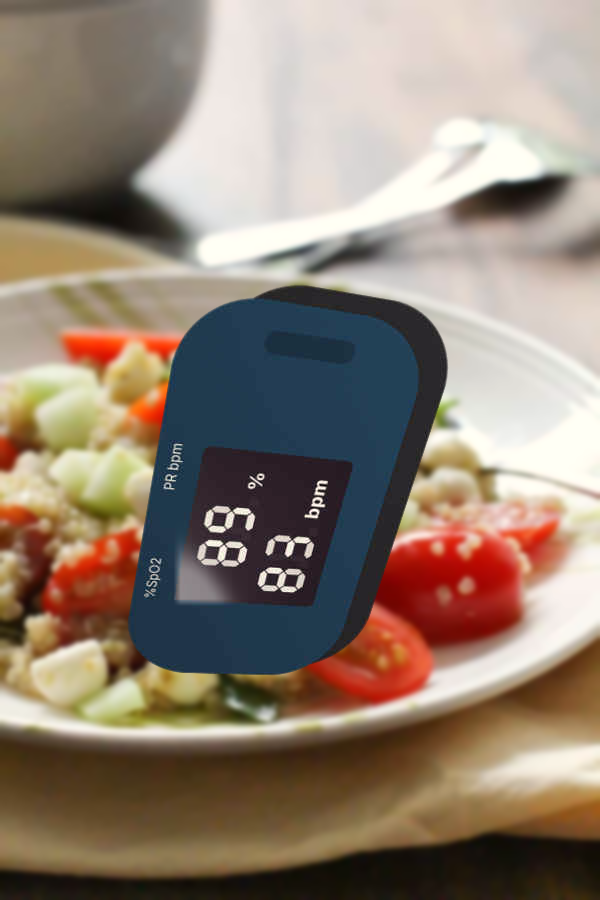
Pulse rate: 83 bpm
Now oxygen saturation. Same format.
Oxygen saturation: 89 %
